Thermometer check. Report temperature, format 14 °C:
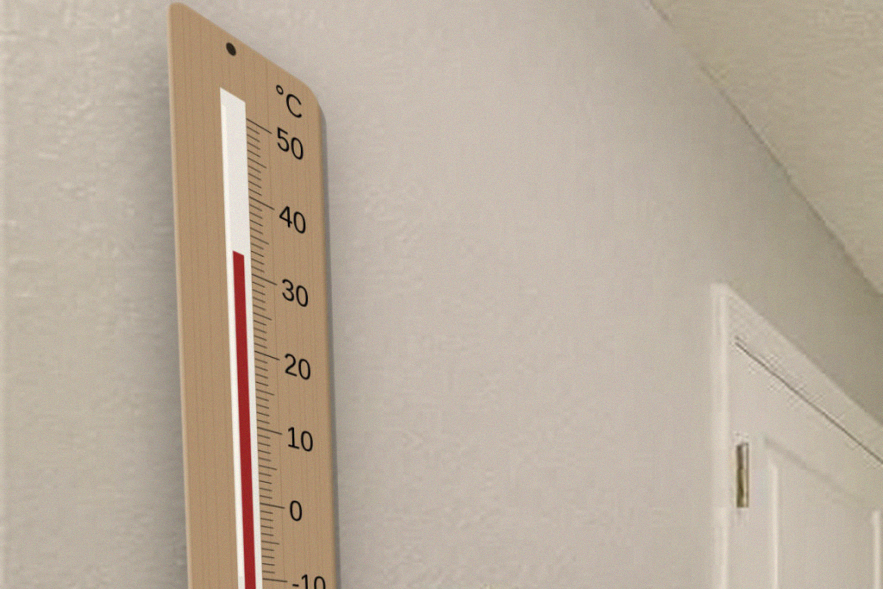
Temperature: 32 °C
